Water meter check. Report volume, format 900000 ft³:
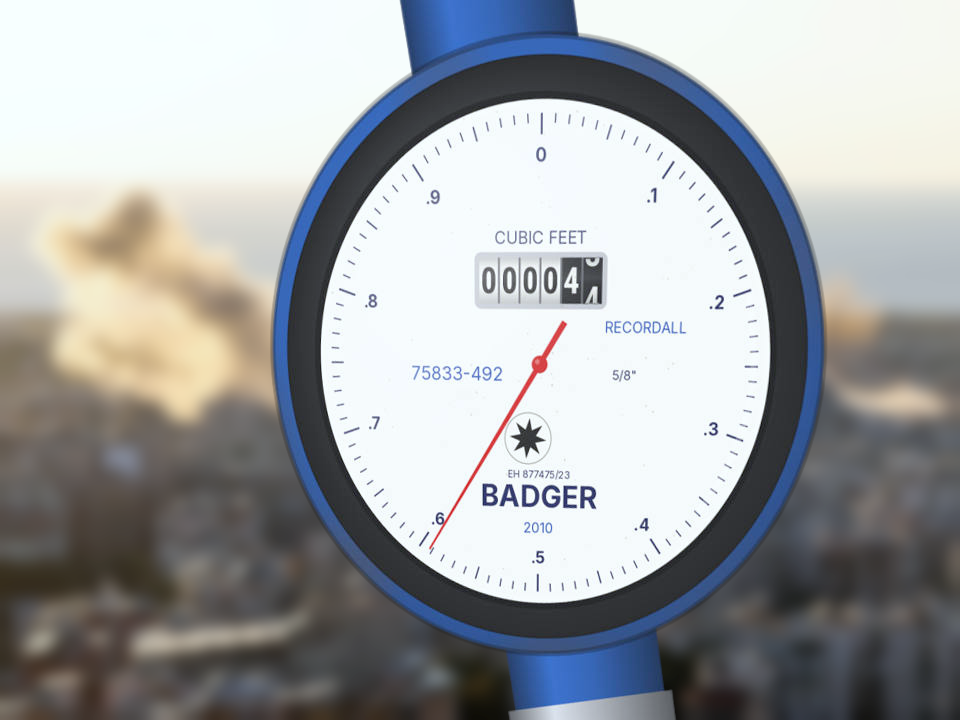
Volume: 43.59 ft³
